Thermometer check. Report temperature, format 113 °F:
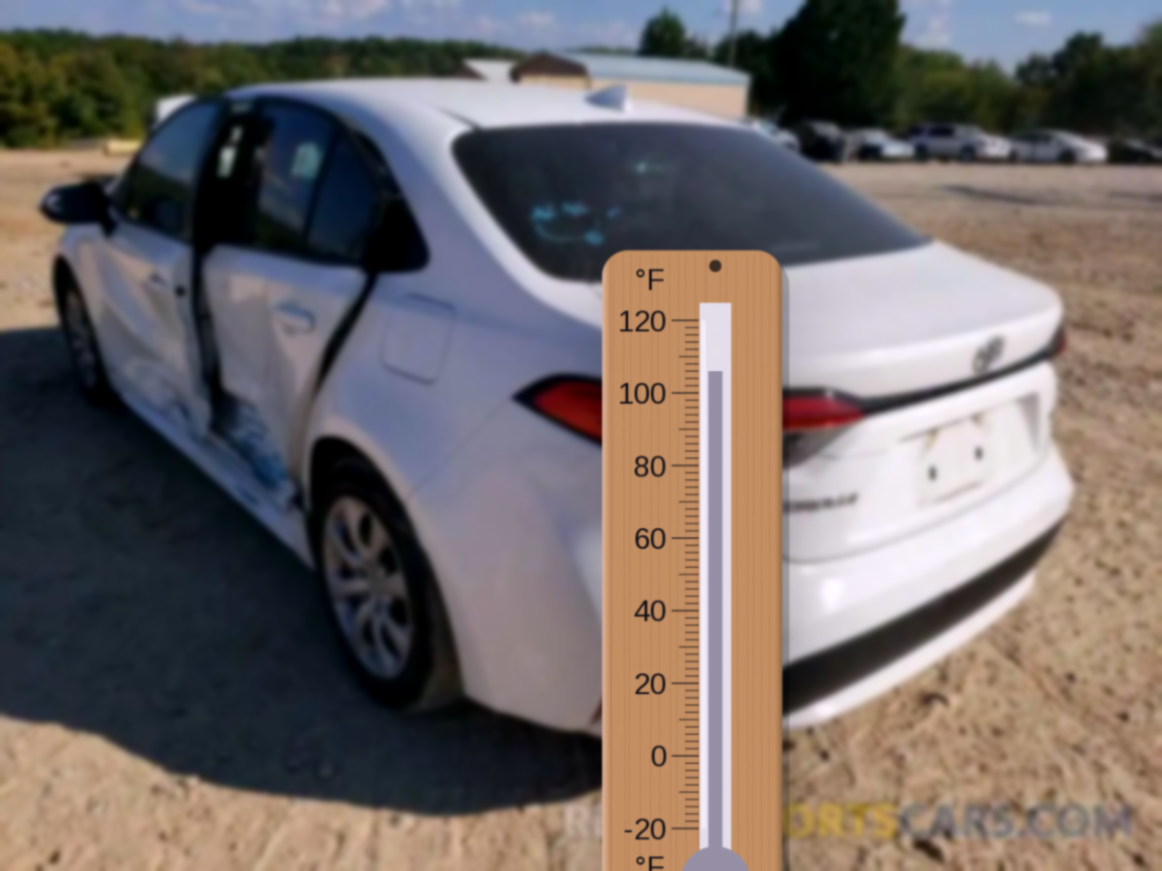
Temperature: 106 °F
